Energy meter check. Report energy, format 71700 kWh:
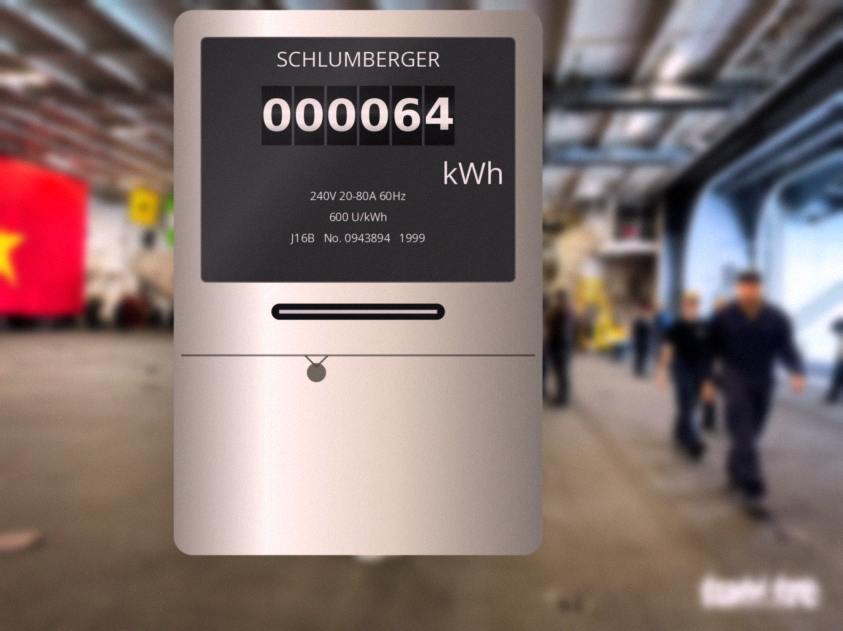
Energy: 64 kWh
